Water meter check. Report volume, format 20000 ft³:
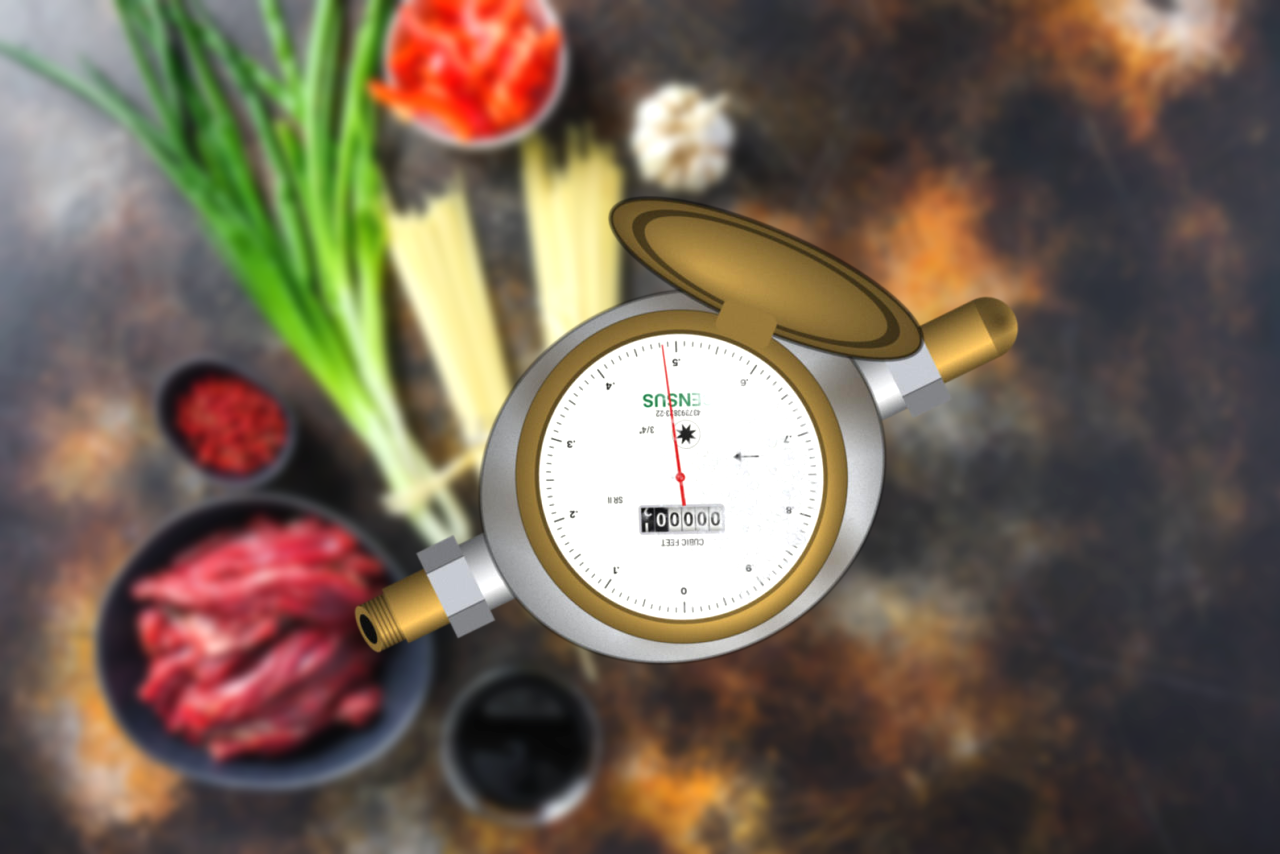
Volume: 1.48 ft³
